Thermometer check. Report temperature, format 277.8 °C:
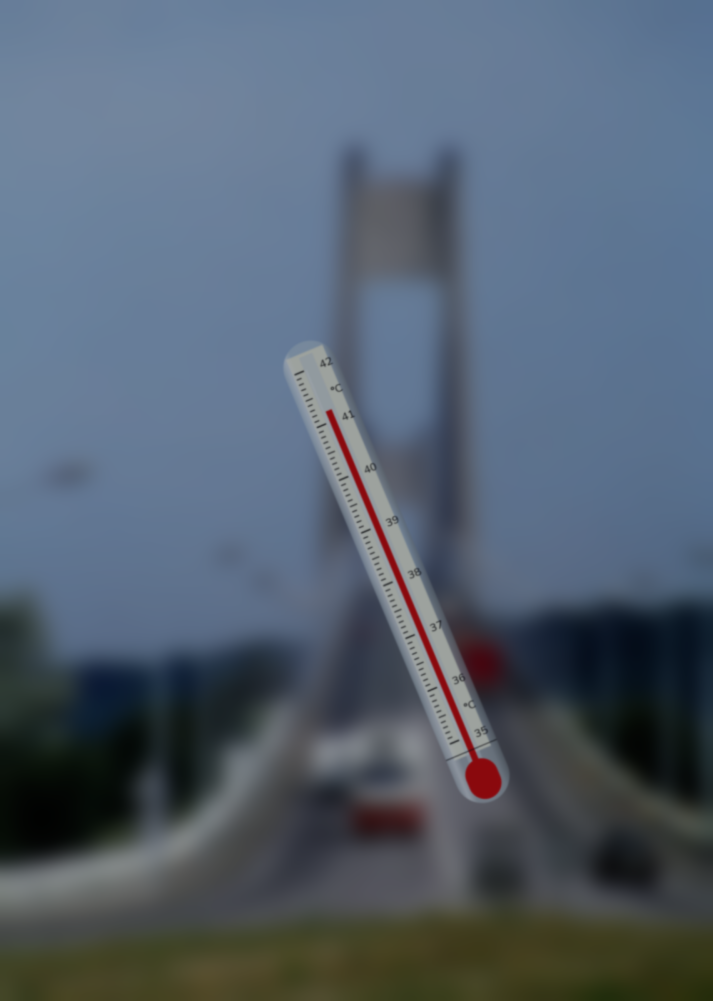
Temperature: 41.2 °C
